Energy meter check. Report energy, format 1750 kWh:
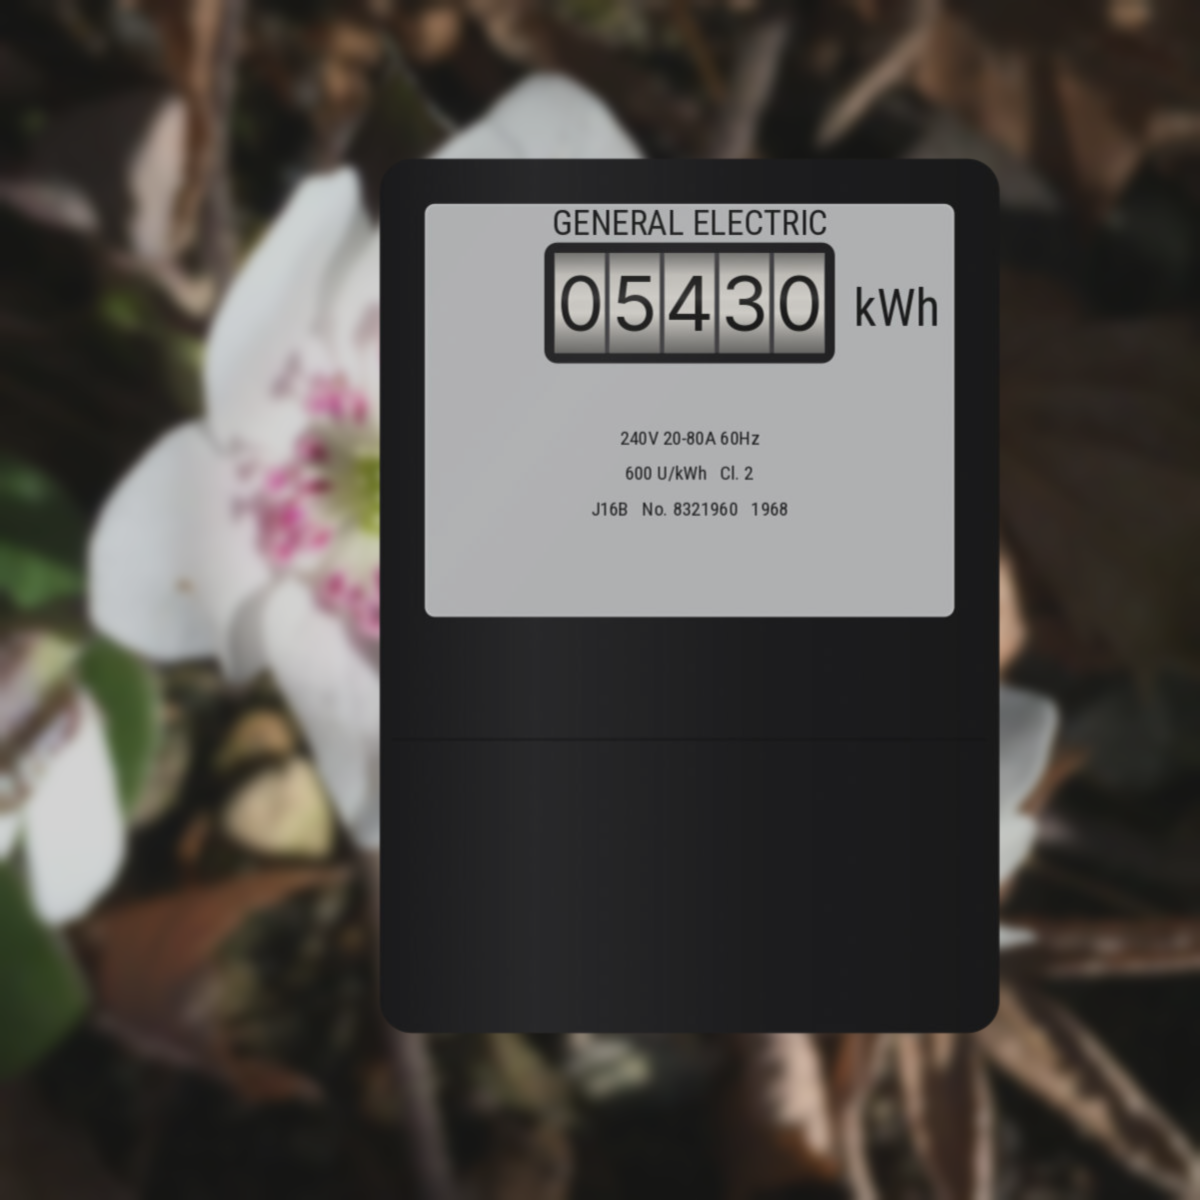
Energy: 5430 kWh
